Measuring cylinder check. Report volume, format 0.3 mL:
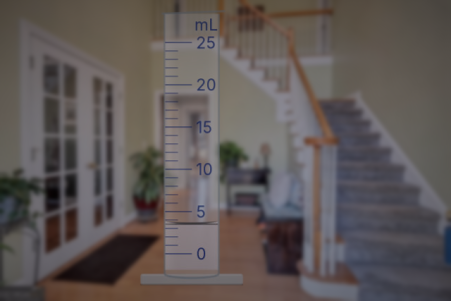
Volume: 3.5 mL
